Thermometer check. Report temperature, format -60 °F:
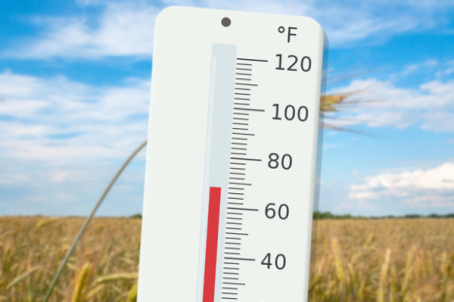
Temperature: 68 °F
